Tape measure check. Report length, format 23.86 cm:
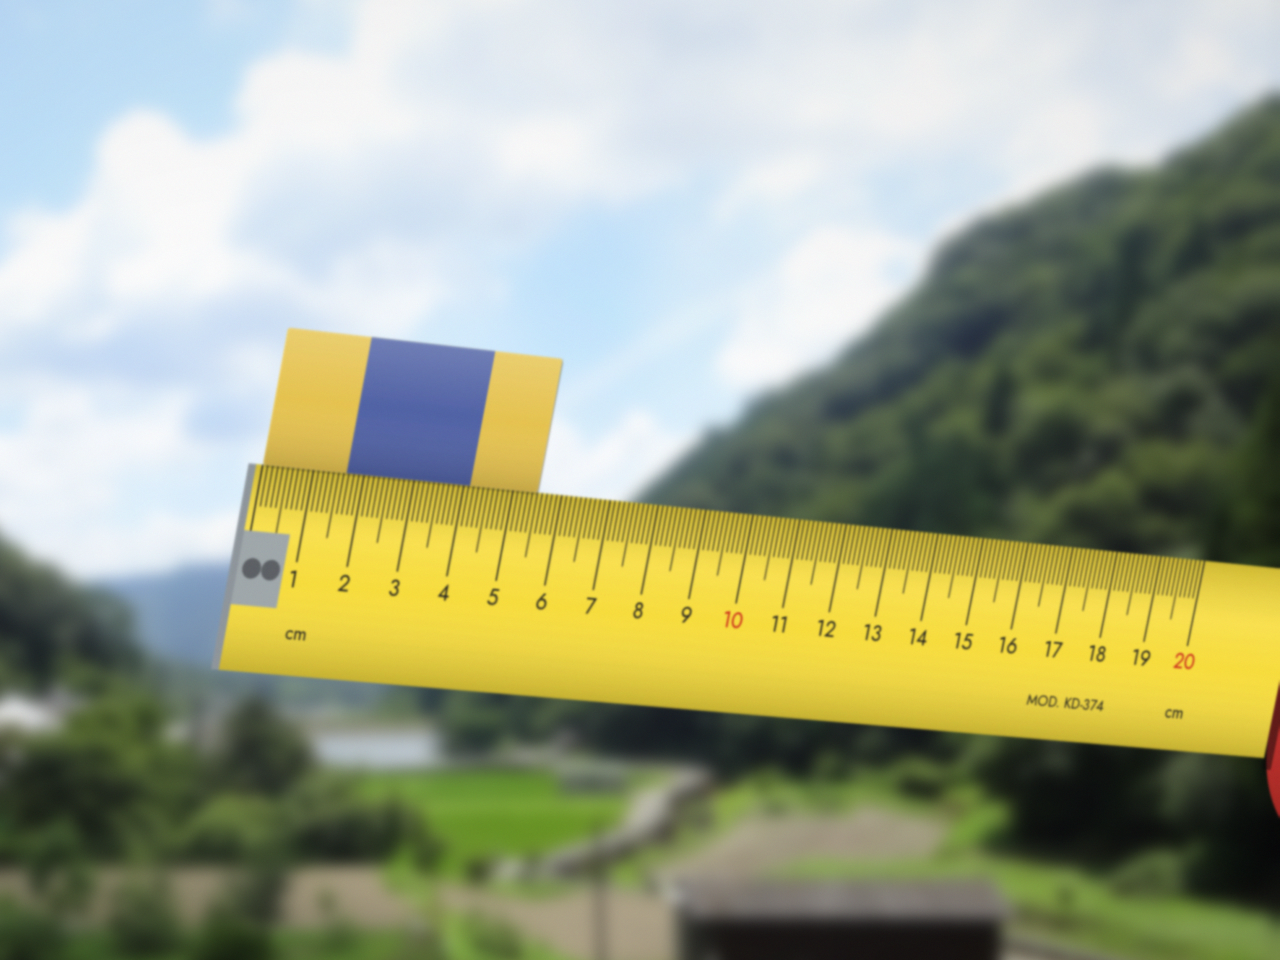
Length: 5.5 cm
